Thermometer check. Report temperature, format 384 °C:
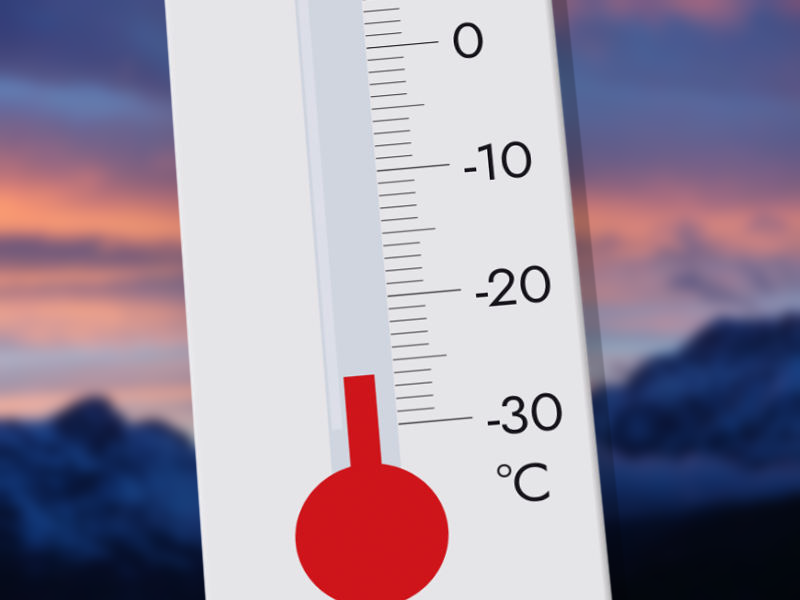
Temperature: -26 °C
